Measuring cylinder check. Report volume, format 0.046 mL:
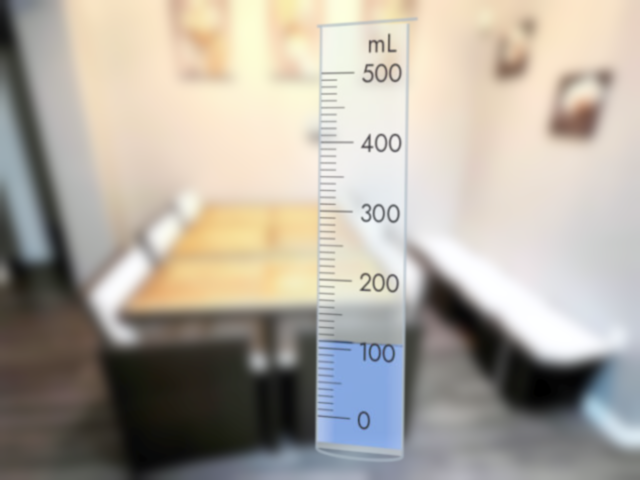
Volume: 110 mL
